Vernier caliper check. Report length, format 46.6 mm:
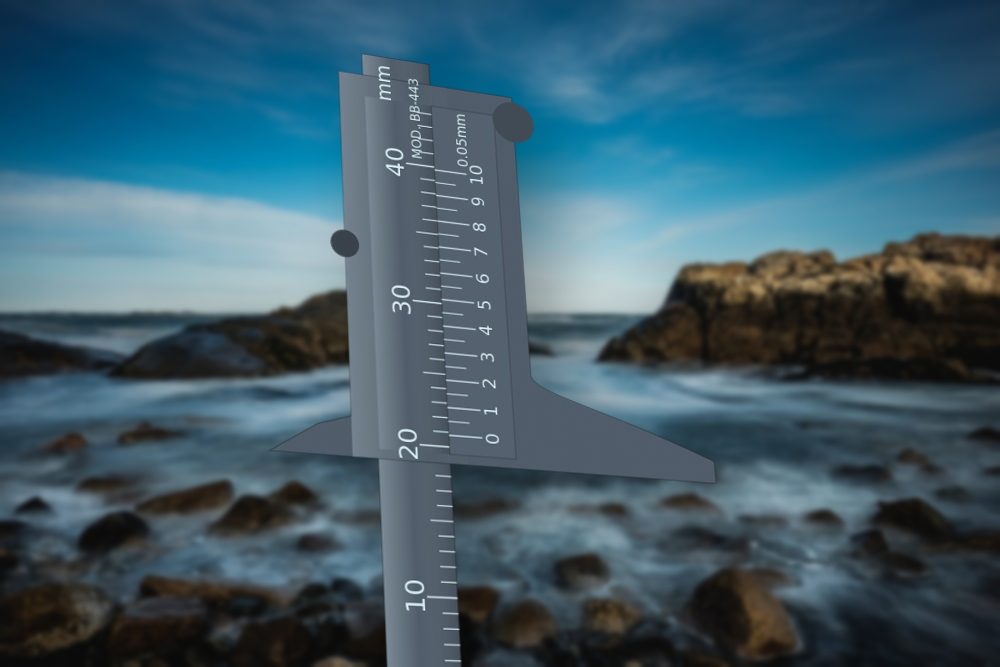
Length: 20.8 mm
